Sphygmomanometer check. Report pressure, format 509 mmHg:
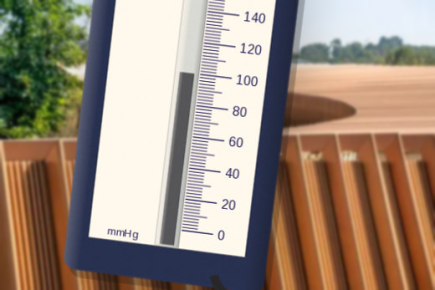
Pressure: 100 mmHg
